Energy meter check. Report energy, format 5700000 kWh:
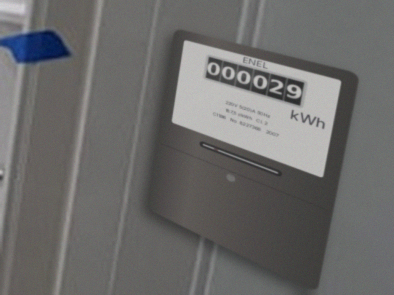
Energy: 29 kWh
